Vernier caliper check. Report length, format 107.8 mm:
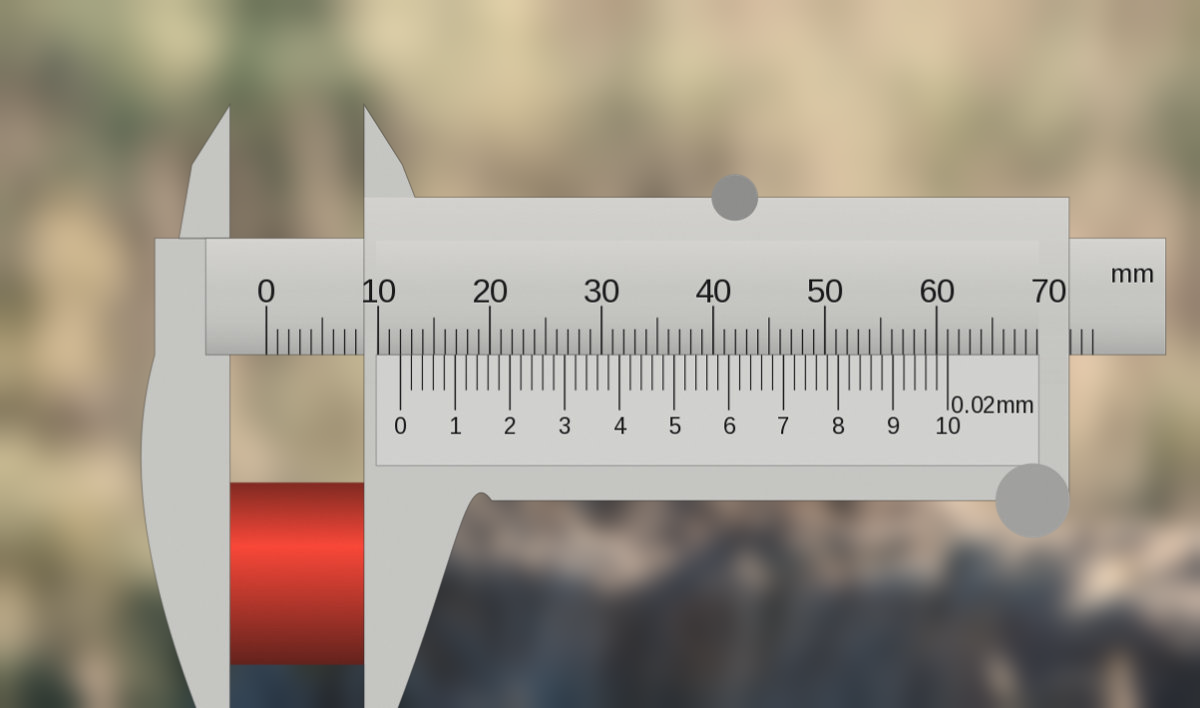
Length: 12.0 mm
